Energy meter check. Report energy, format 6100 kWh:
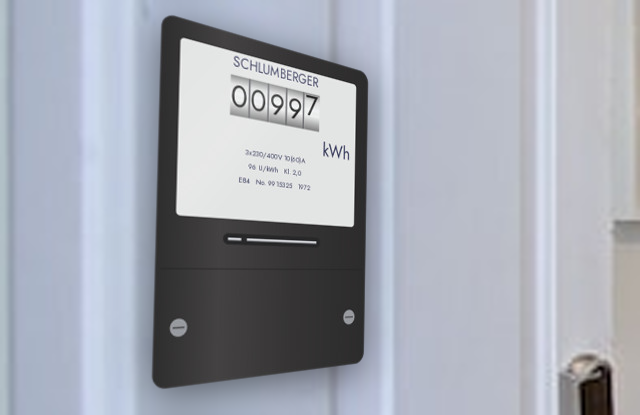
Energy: 997 kWh
